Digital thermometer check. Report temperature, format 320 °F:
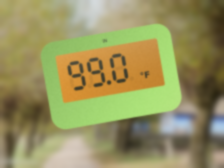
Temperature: 99.0 °F
